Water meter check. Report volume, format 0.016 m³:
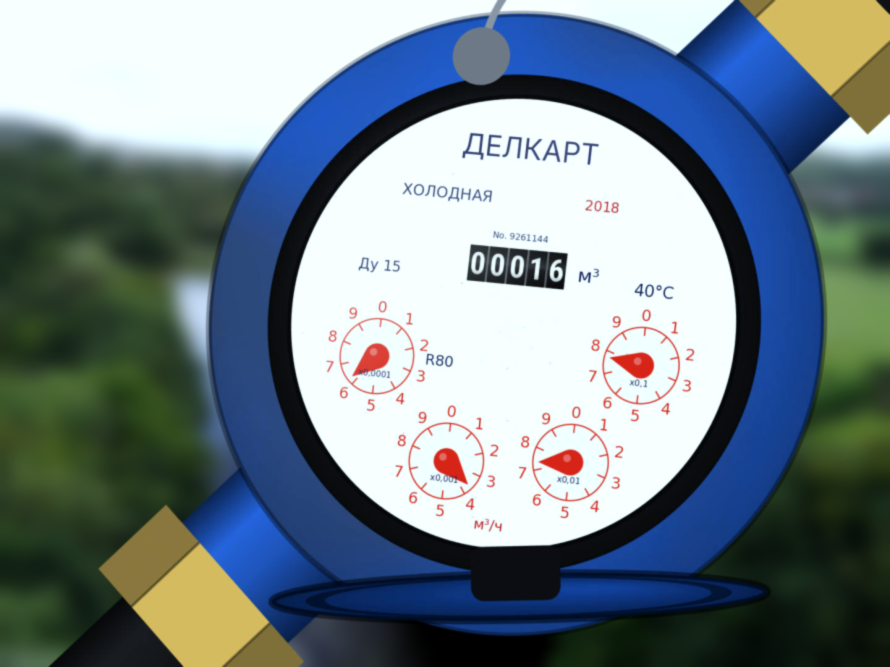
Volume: 16.7736 m³
